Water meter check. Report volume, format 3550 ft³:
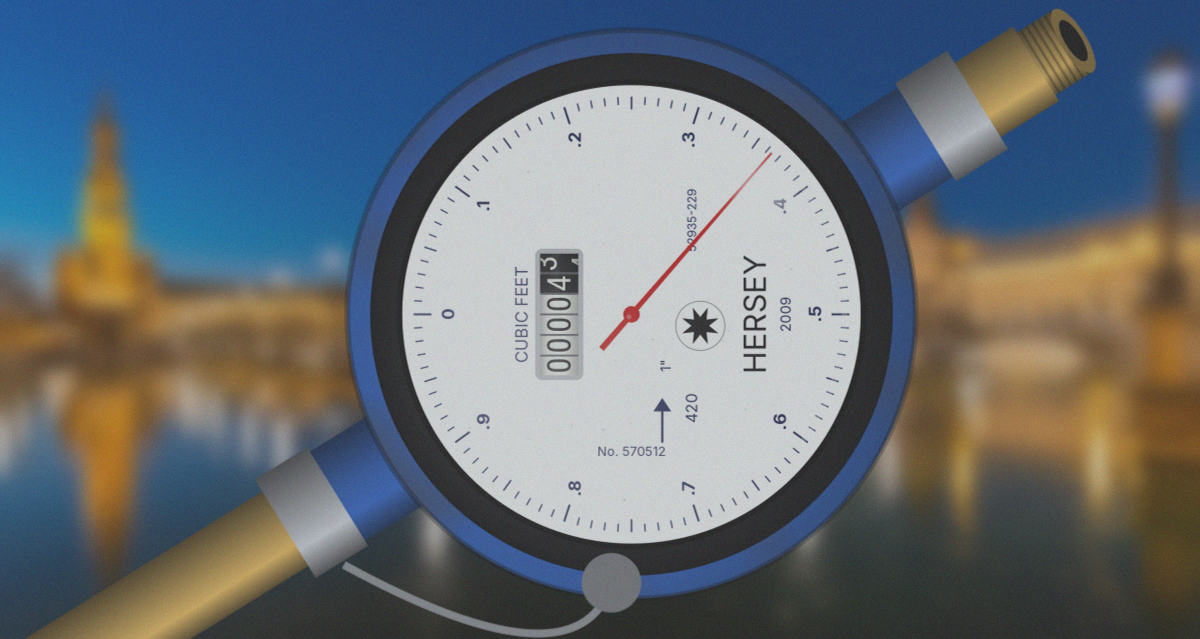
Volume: 43.36 ft³
